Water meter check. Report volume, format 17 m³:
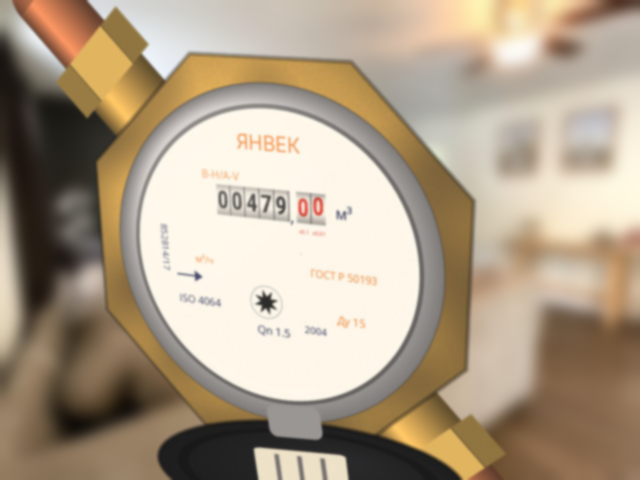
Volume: 479.00 m³
